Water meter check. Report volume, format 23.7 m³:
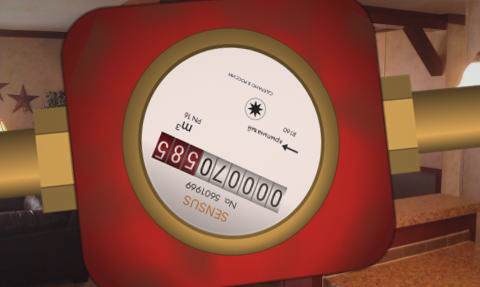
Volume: 70.585 m³
